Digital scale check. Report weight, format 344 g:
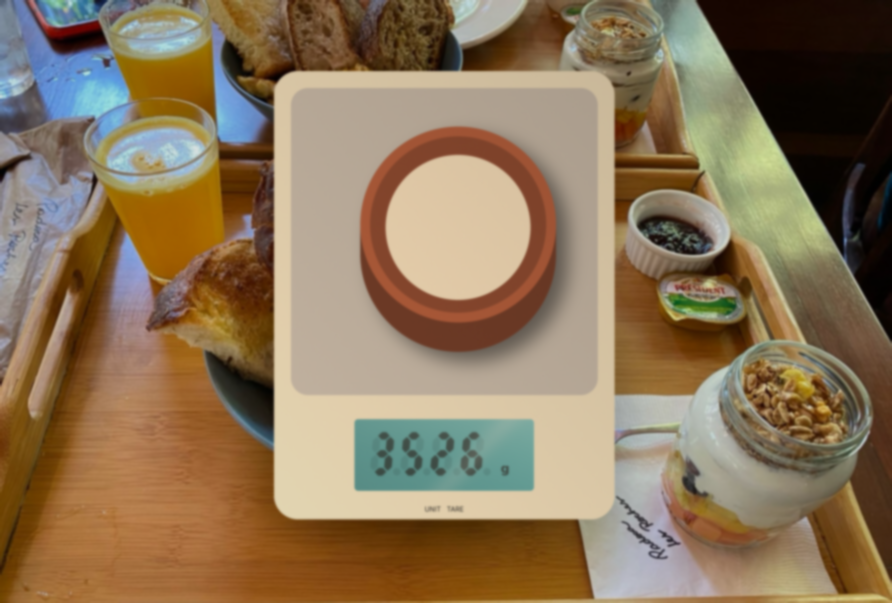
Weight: 3526 g
